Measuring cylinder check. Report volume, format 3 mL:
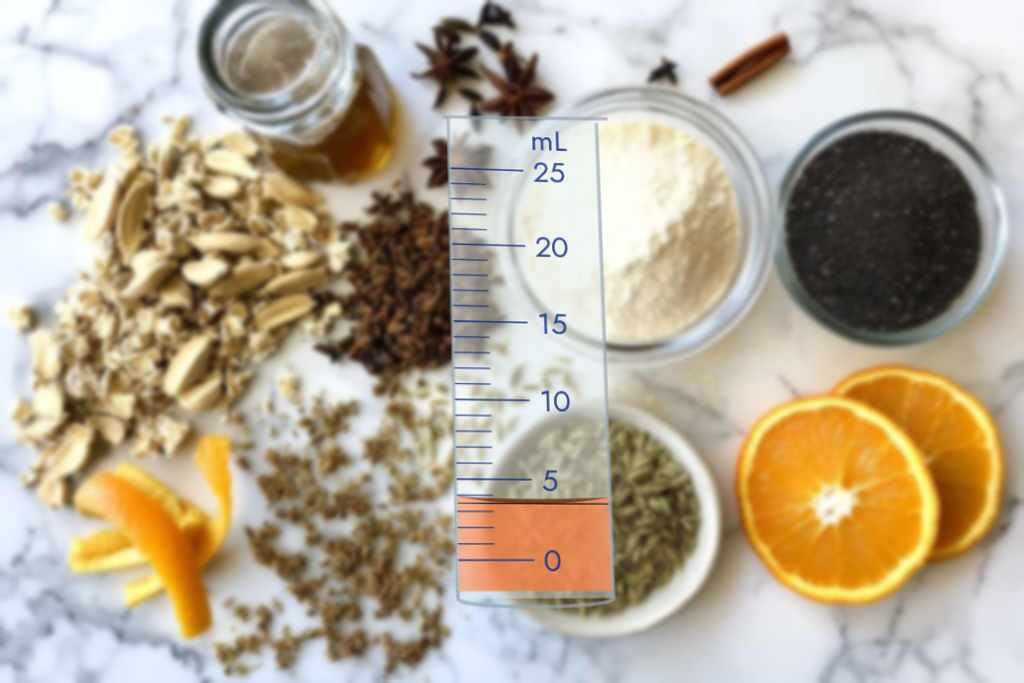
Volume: 3.5 mL
